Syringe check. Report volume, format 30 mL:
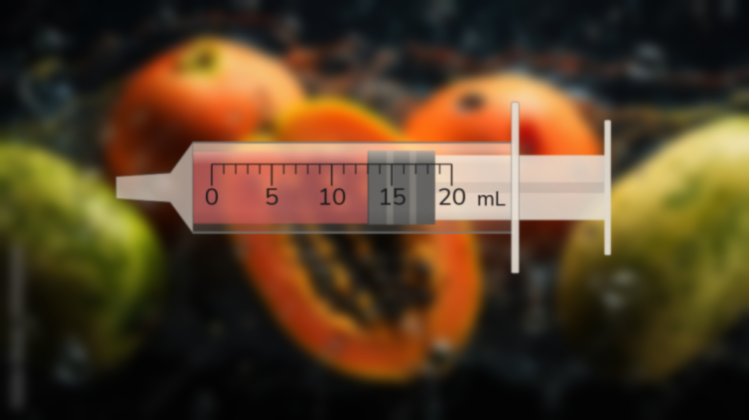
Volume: 13 mL
